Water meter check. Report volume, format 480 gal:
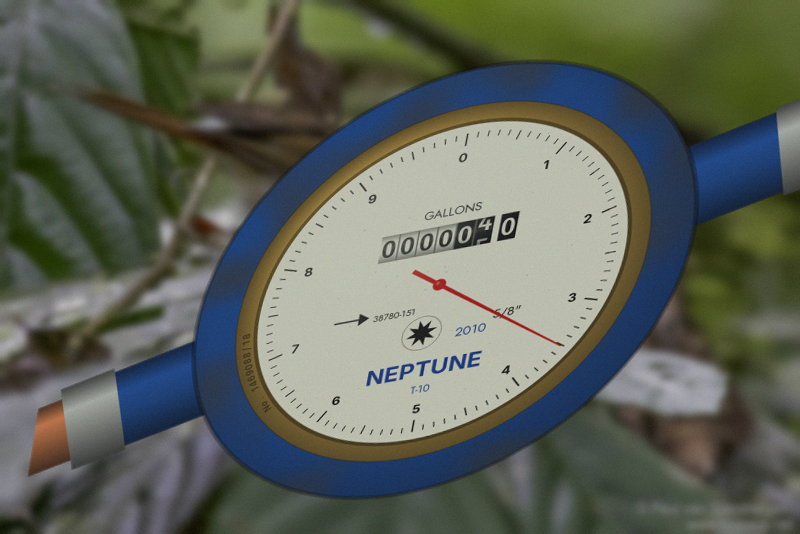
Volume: 43.5 gal
